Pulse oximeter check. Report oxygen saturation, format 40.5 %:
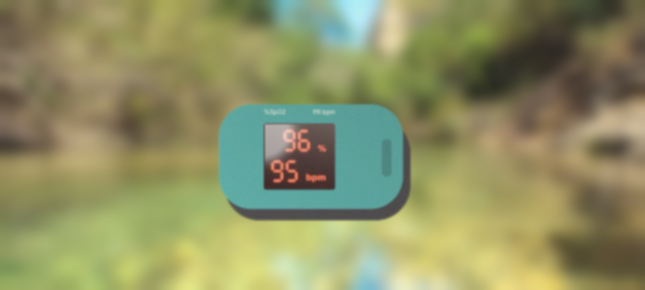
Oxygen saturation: 96 %
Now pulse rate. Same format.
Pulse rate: 95 bpm
